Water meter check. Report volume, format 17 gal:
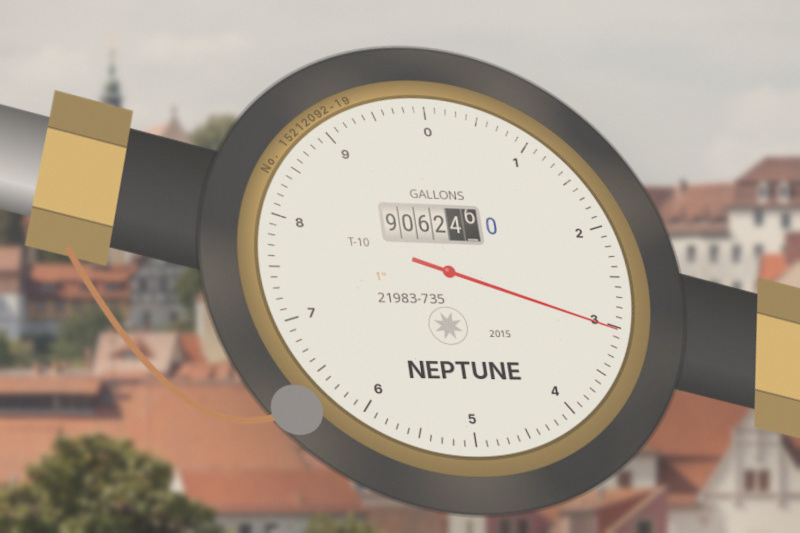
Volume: 9062463.0 gal
